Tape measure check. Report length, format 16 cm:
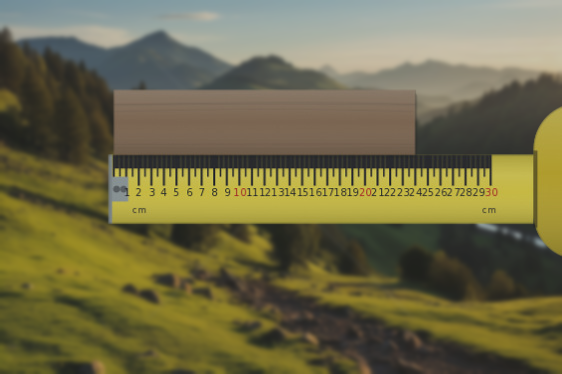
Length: 24 cm
